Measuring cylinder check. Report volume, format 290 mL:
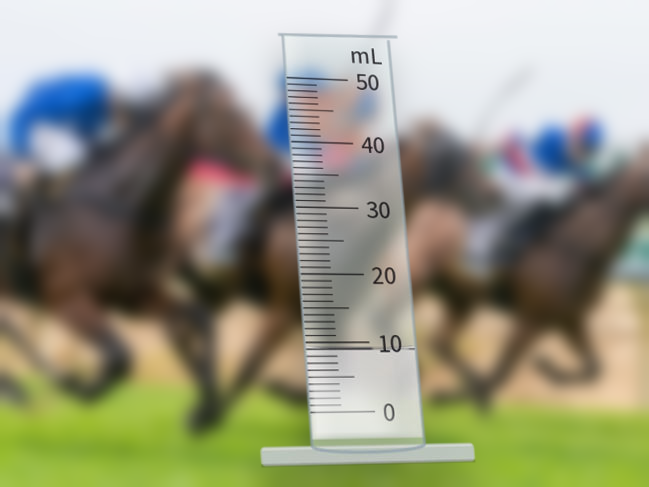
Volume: 9 mL
